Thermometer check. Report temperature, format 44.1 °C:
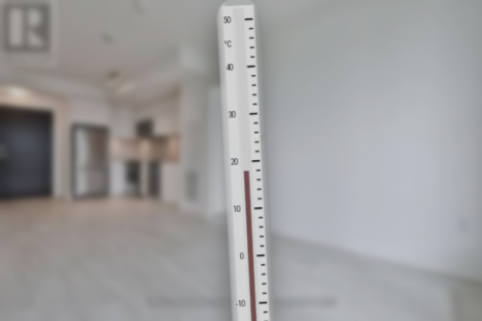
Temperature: 18 °C
